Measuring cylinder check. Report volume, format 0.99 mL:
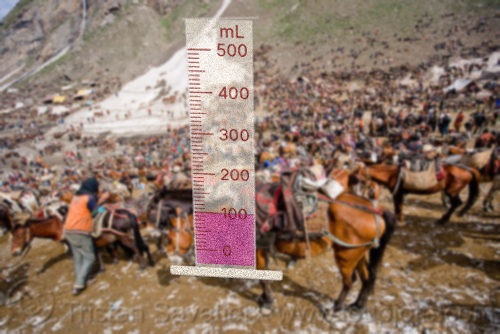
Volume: 100 mL
